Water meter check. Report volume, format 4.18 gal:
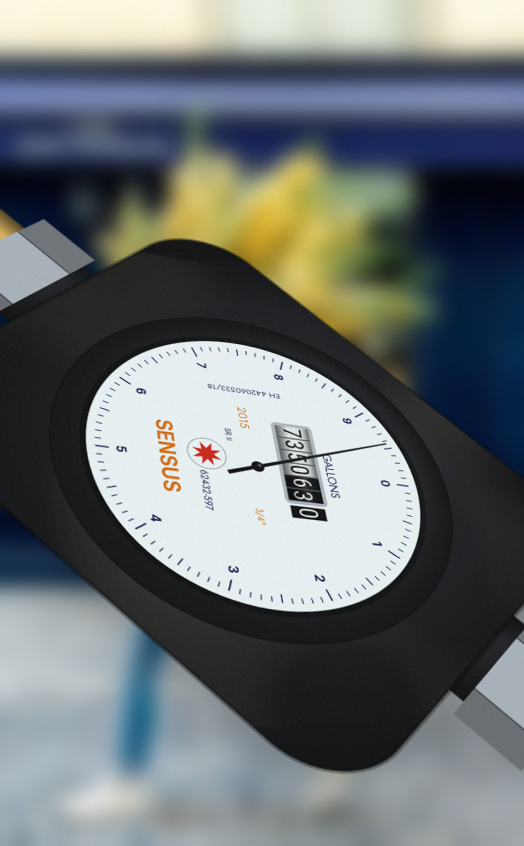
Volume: 7350629.4 gal
